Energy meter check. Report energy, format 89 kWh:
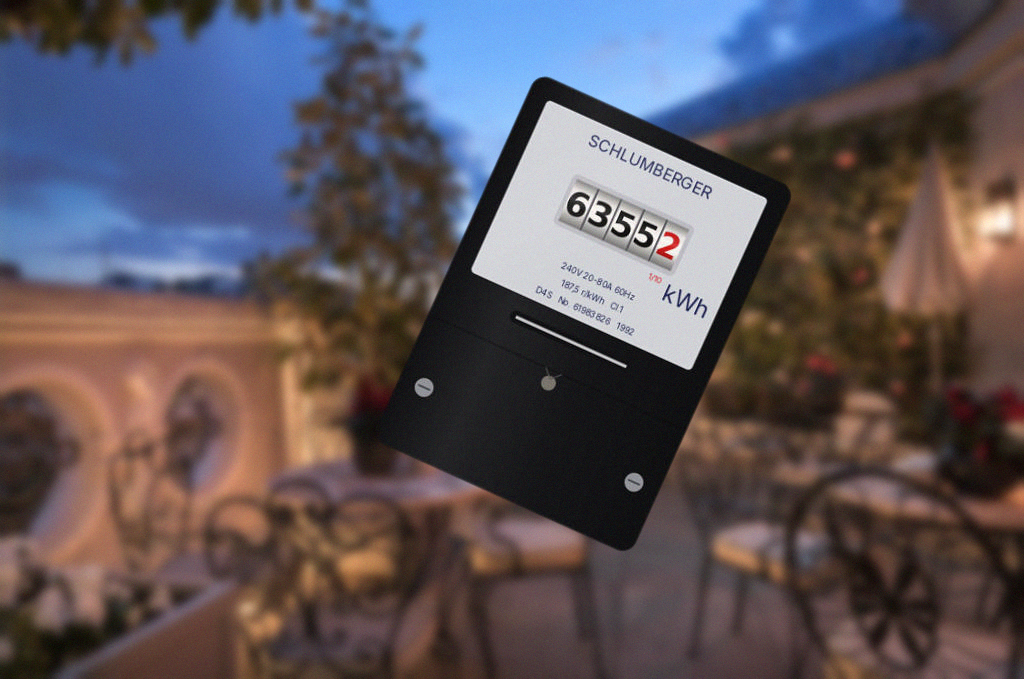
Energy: 6355.2 kWh
